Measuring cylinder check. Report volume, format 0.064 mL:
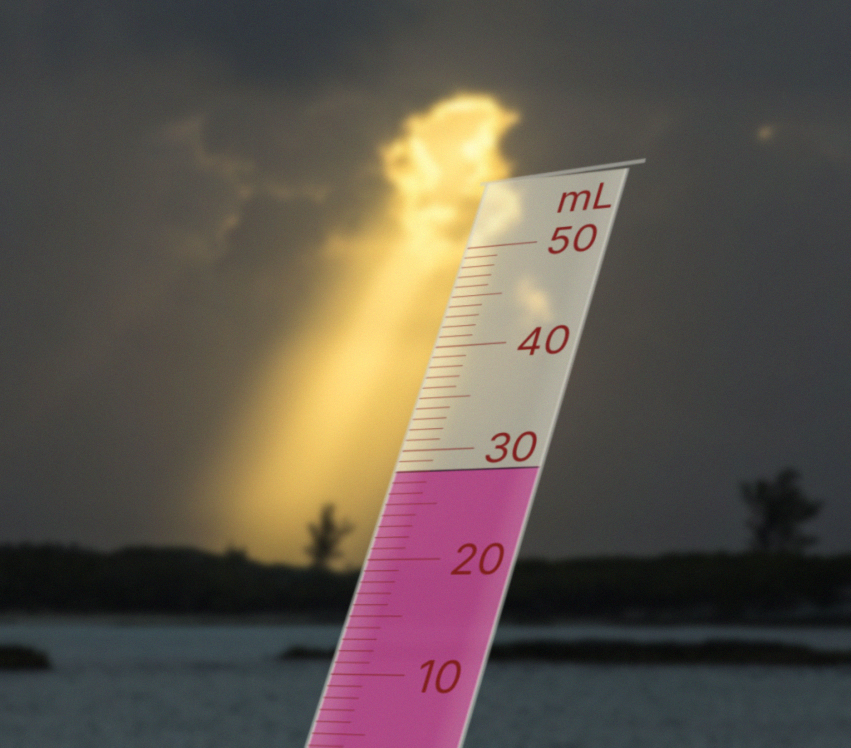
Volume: 28 mL
